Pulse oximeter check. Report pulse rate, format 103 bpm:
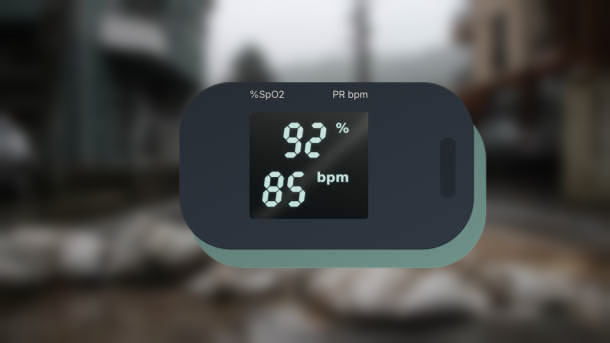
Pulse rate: 85 bpm
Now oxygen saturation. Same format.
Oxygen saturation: 92 %
